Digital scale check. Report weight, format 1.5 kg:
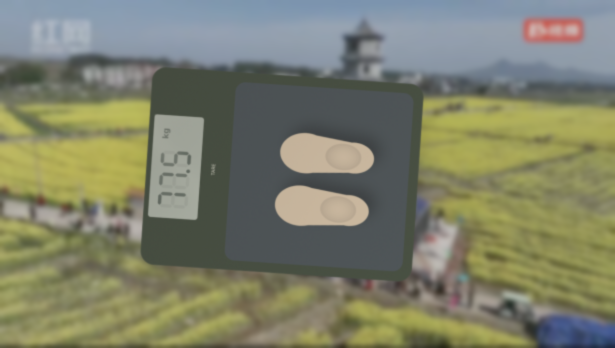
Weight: 77.5 kg
